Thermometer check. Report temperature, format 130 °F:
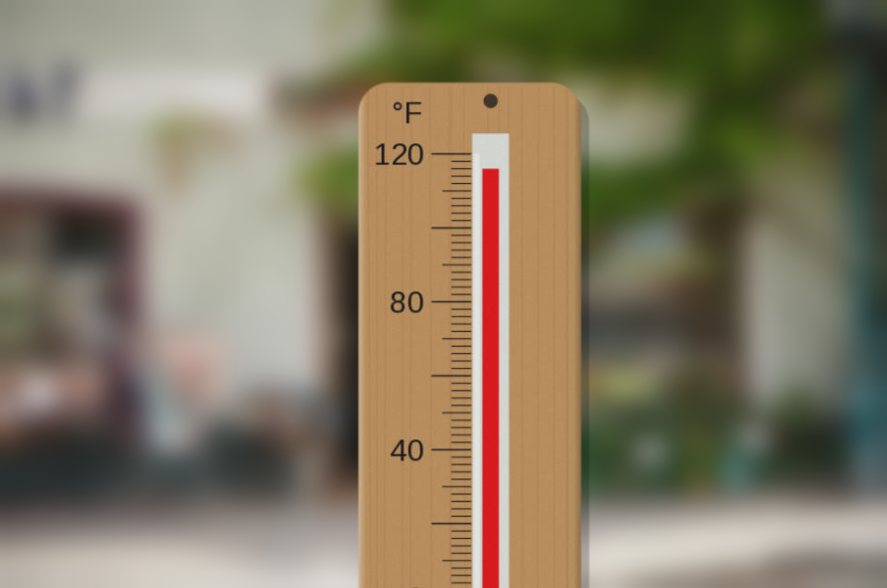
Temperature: 116 °F
